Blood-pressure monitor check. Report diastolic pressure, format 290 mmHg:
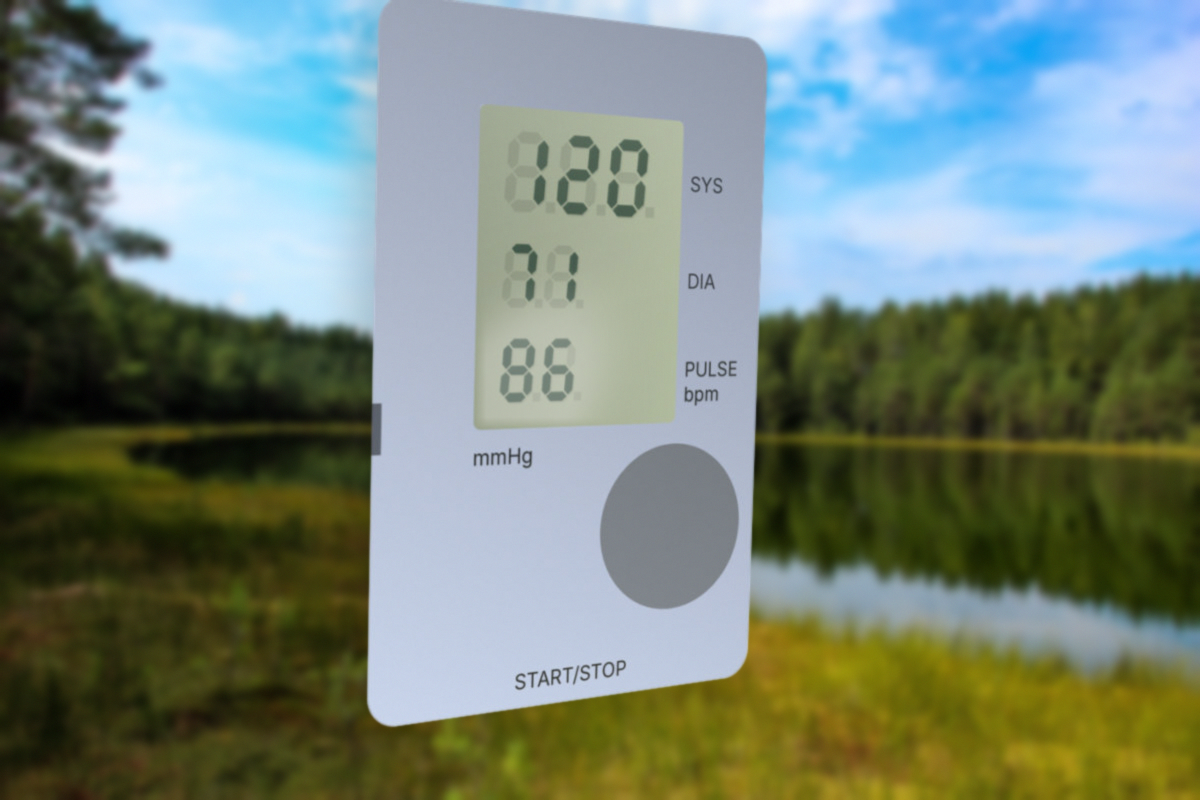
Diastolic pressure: 71 mmHg
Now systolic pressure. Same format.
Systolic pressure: 120 mmHg
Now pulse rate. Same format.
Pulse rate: 86 bpm
